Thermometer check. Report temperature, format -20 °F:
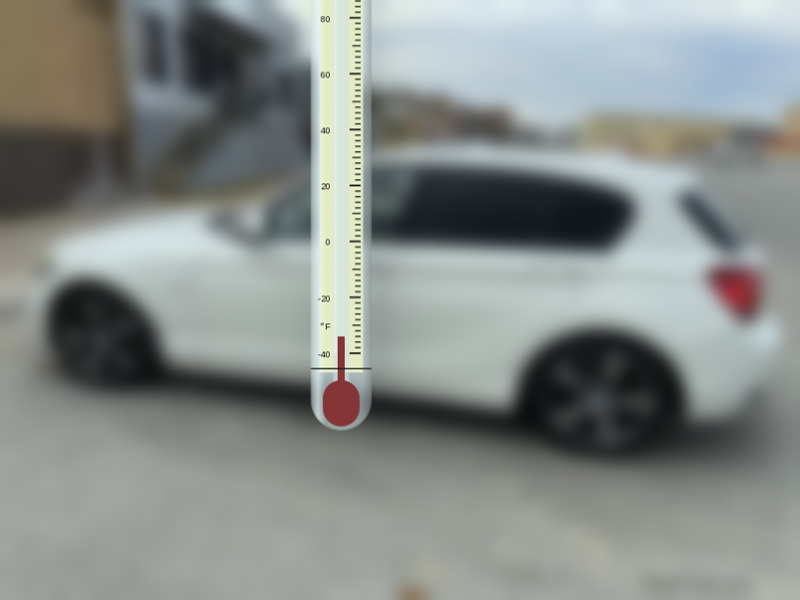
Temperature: -34 °F
